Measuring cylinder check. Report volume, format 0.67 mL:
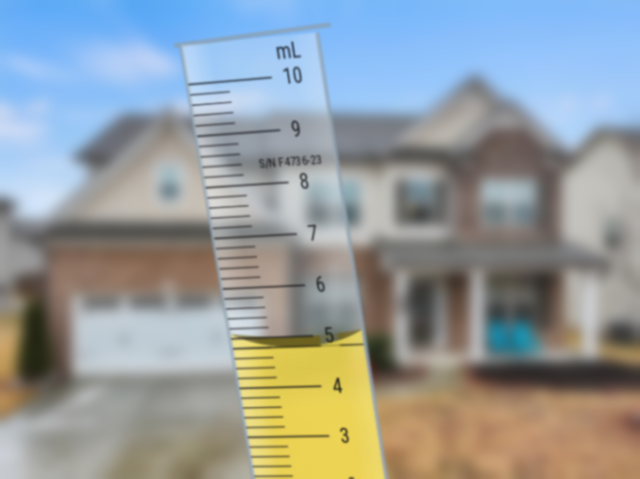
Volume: 4.8 mL
